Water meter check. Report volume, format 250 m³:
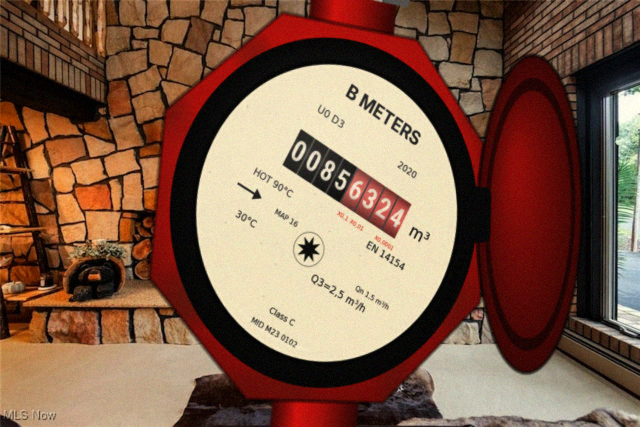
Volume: 85.6324 m³
